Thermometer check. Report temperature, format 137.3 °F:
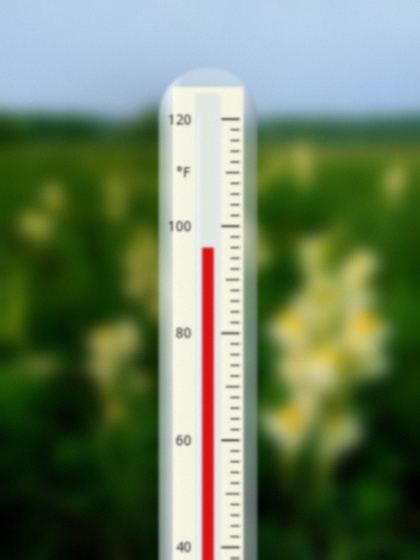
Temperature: 96 °F
